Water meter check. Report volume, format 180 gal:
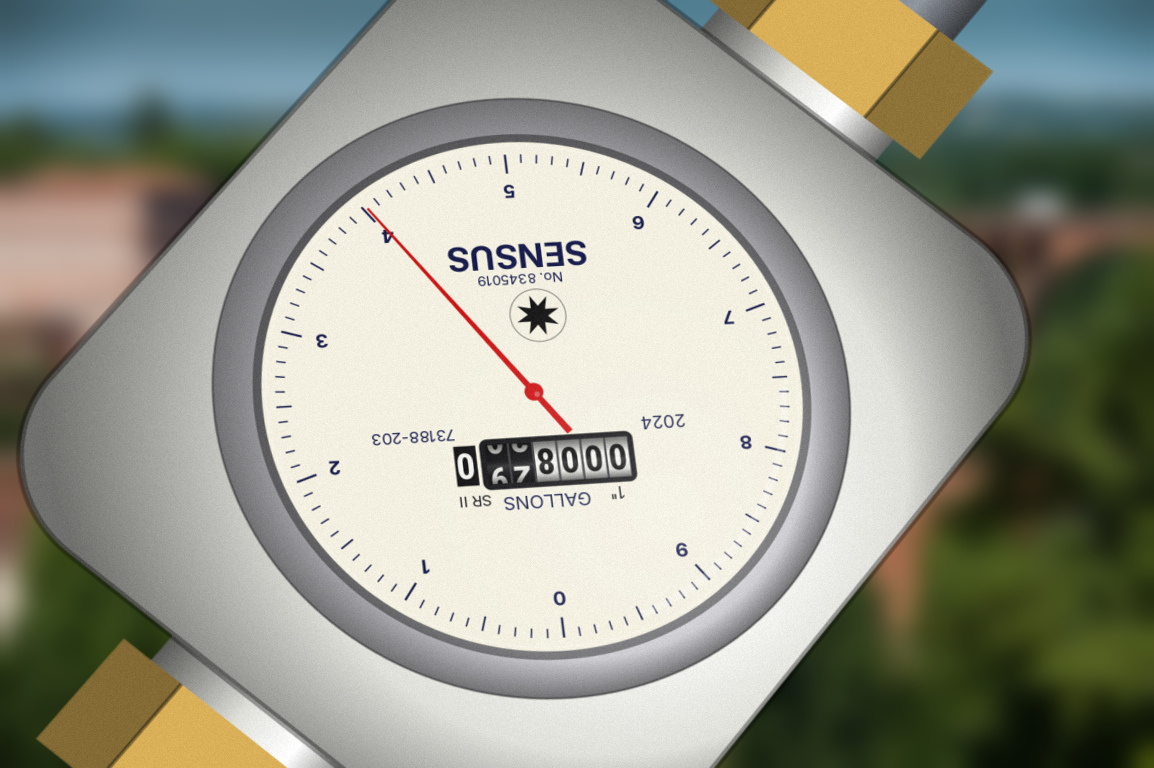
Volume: 8294.0 gal
